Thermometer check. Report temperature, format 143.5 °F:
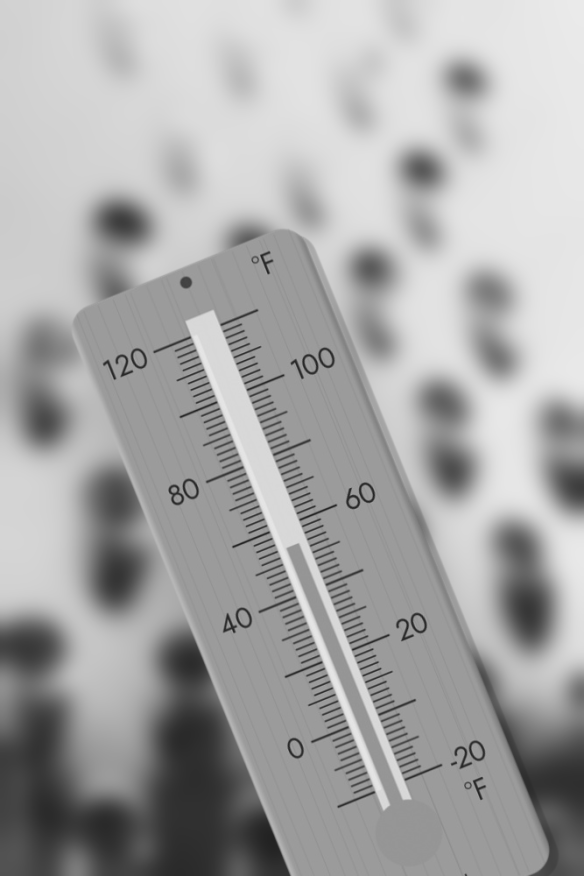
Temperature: 54 °F
